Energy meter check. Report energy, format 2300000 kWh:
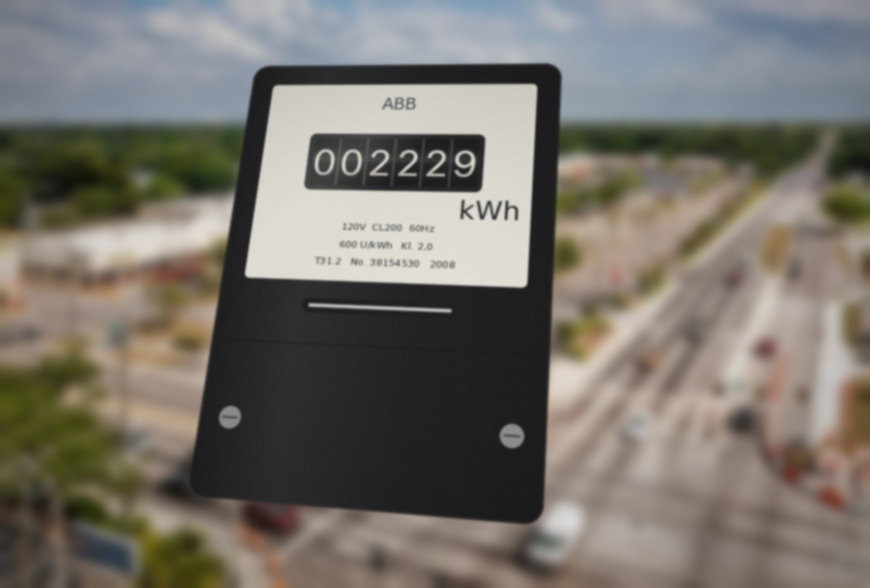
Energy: 2229 kWh
